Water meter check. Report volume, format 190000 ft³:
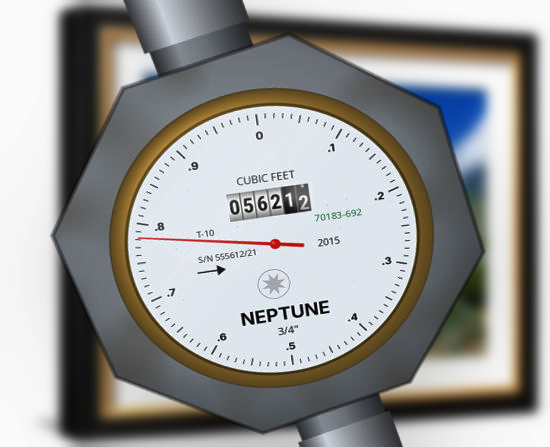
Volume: 56211.78 ft³
